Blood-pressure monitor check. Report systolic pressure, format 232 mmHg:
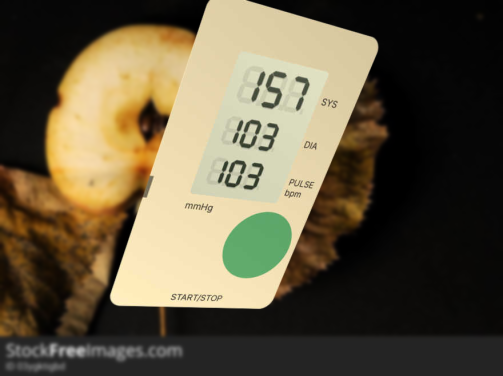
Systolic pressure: 157 mmHg
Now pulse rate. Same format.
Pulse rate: 103 bpm
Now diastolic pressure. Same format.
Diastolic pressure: 103 mmHg
